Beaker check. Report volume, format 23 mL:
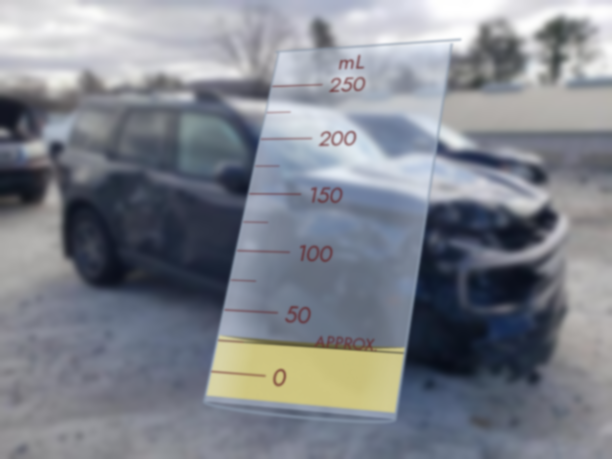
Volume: 25 mL
